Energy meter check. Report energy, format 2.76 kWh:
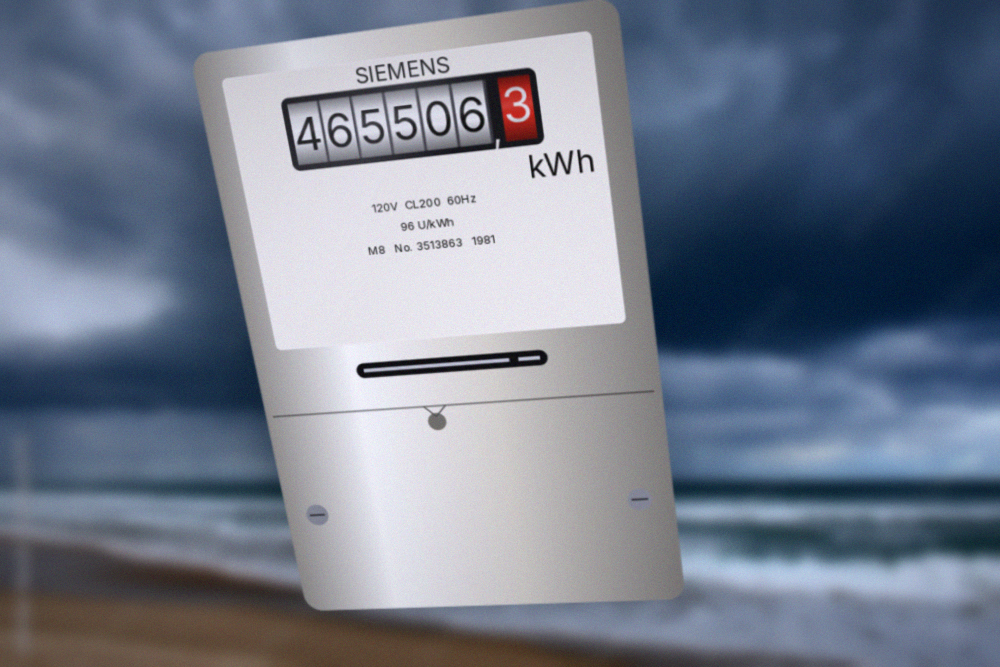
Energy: 465506.3 kWh
